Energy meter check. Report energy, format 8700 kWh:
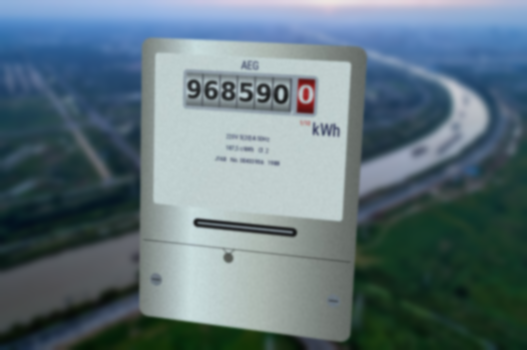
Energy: 968590.0 kWh
